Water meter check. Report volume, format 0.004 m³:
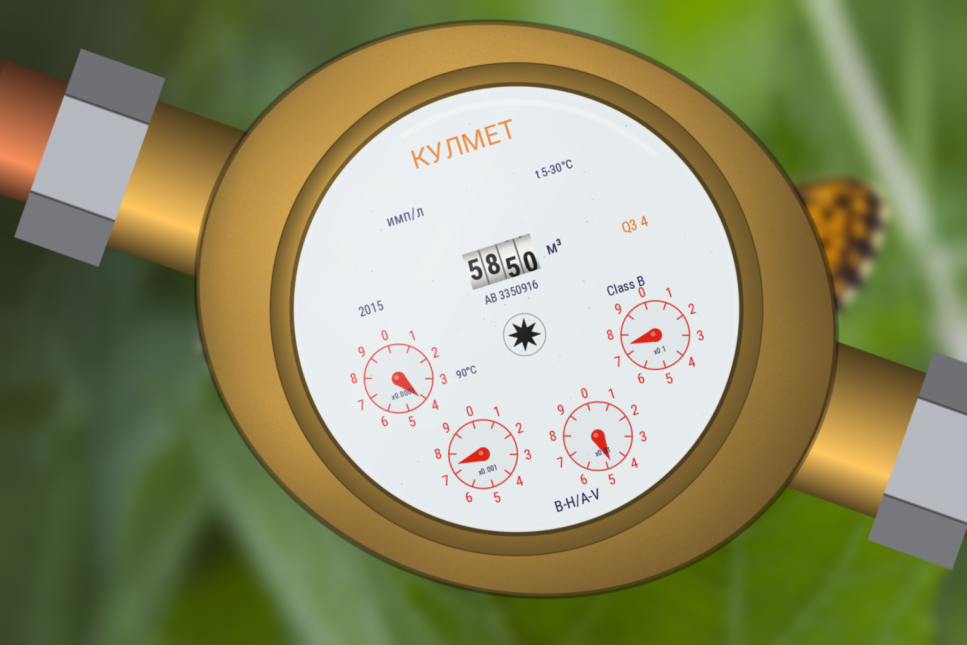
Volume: 5849.7474 m³
